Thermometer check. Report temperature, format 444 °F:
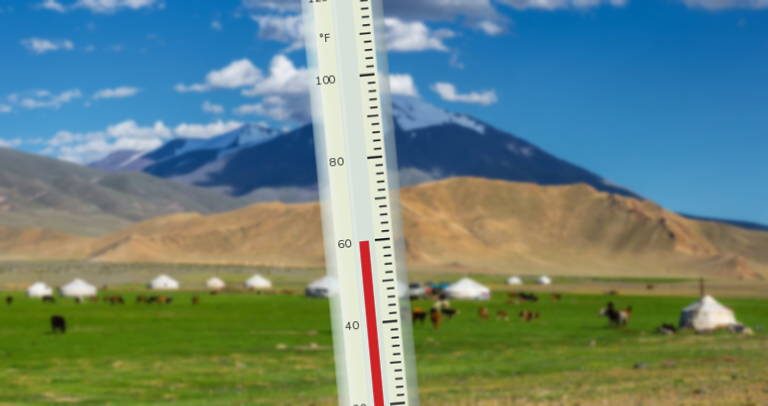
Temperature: 60 °F
